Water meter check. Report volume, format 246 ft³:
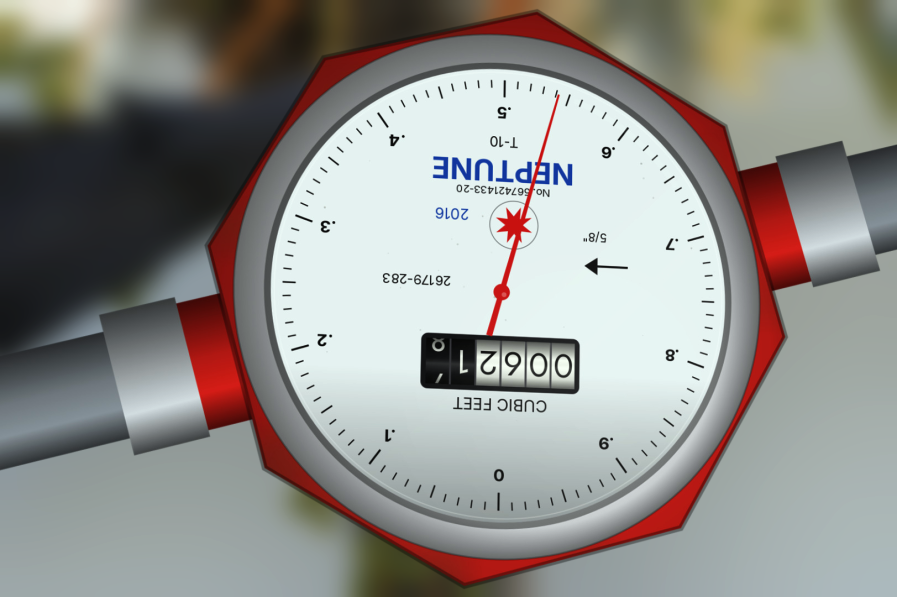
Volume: 6217.54 ft³
